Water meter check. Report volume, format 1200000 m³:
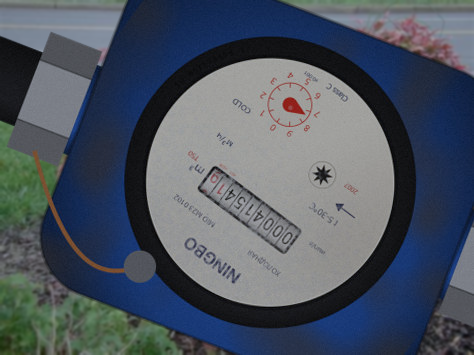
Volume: 4154.187 m³
